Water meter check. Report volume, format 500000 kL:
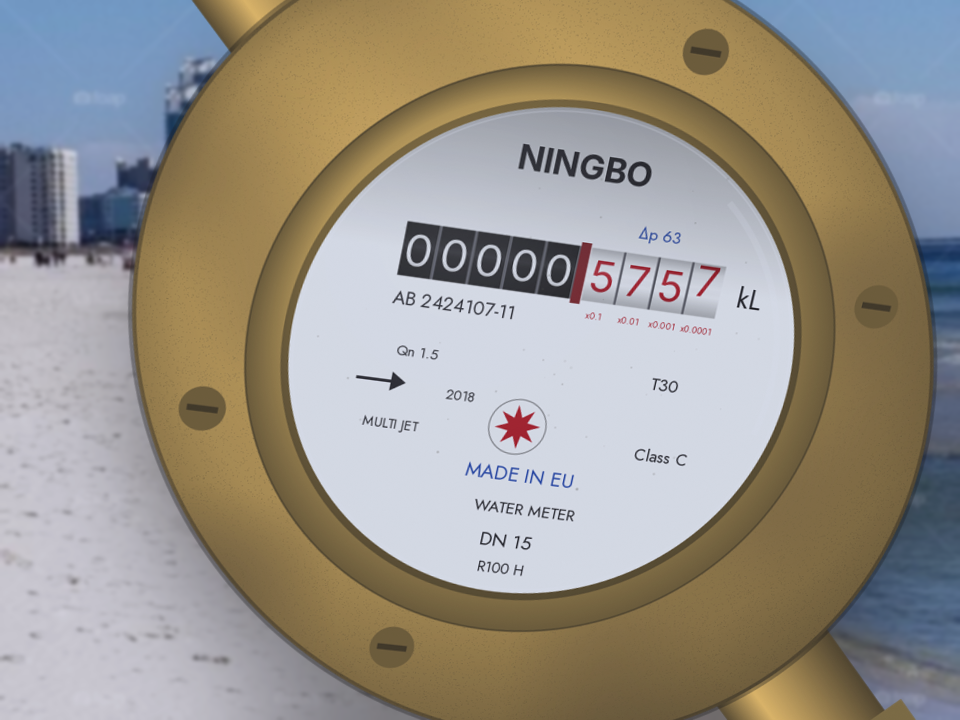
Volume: 0.5757 kL
